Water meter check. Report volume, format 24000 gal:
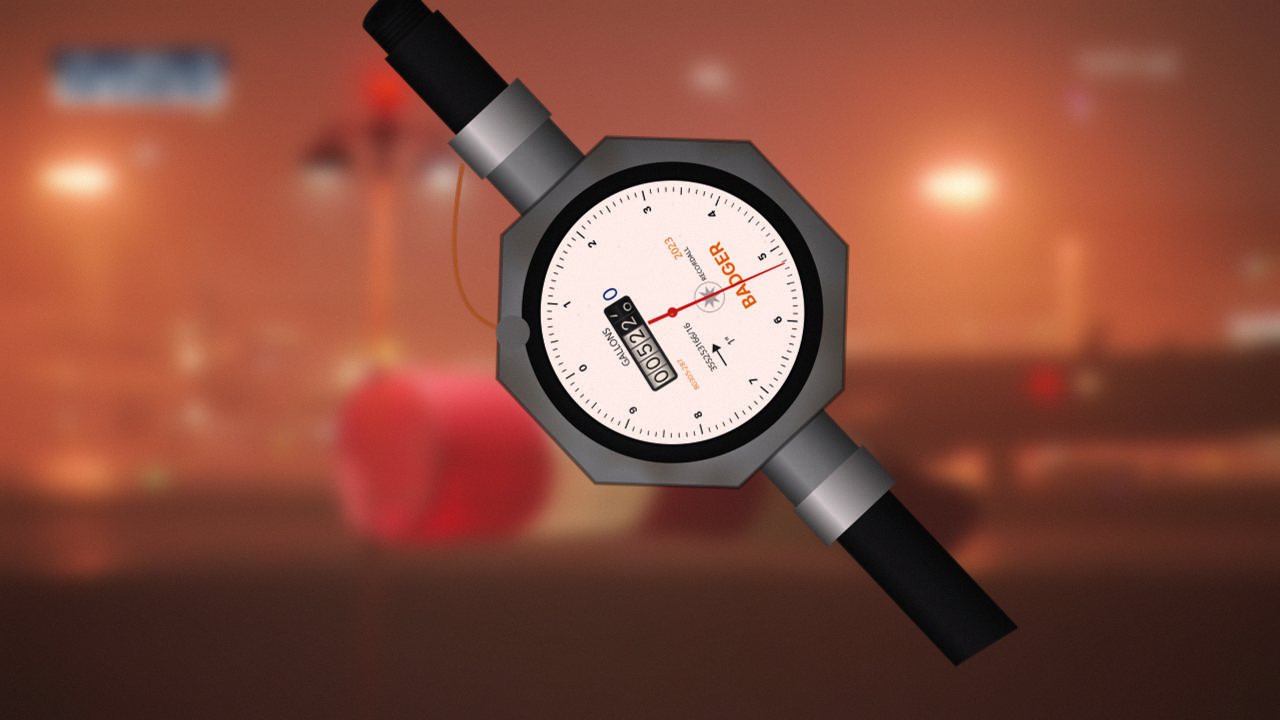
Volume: 52275.2 gal
